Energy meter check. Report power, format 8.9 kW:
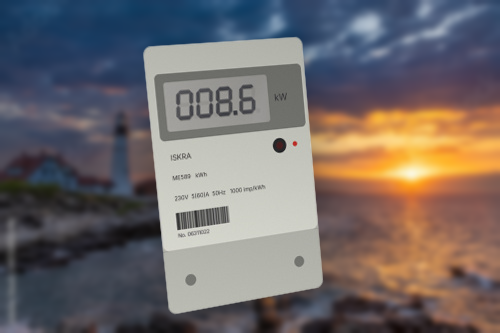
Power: 8.6 kW
